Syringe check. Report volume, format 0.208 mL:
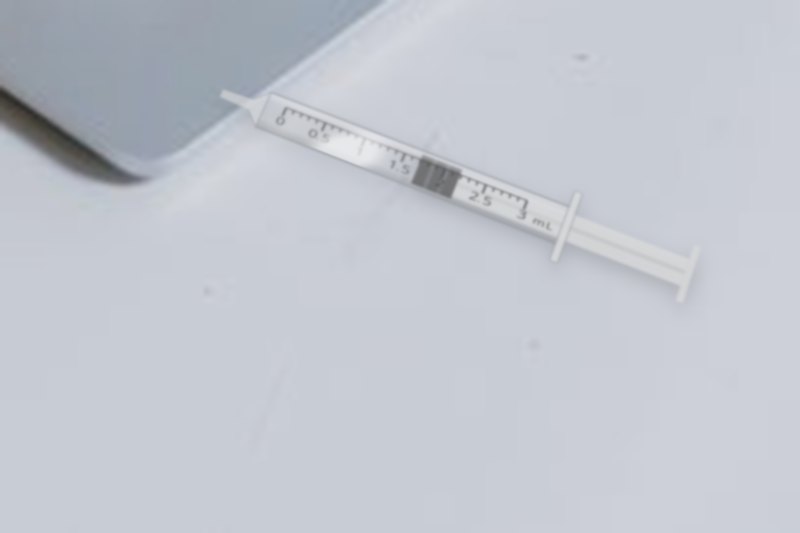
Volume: 1.7 mL
